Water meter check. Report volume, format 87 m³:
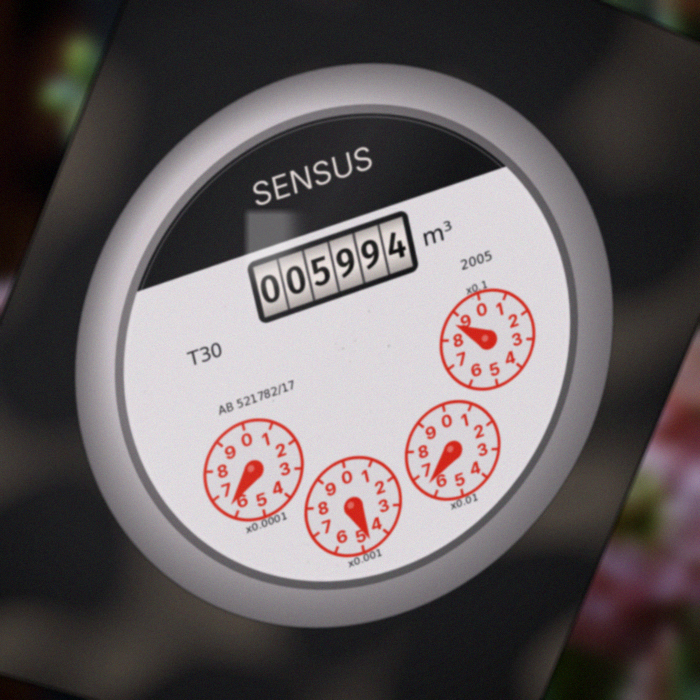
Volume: 5994.8646 m³
